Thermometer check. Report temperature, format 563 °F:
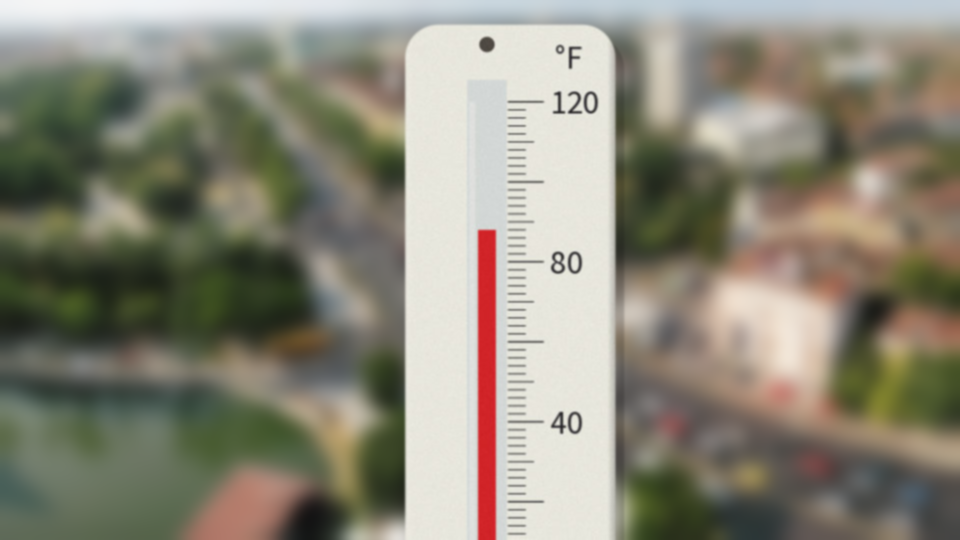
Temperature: 88 °F
